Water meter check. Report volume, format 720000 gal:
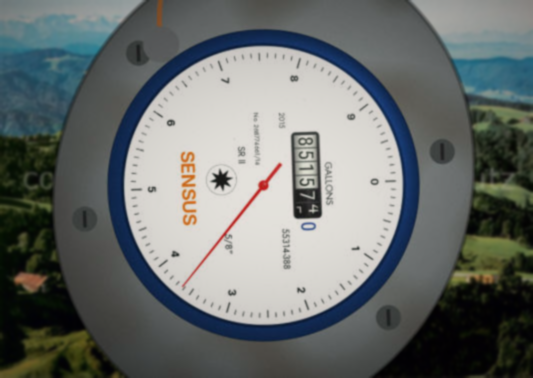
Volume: 8515743.6 gal
